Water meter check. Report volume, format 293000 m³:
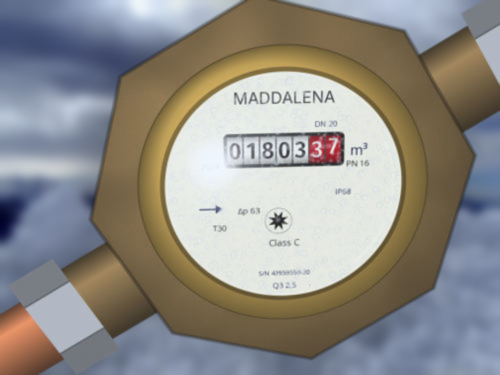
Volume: 1803.37 m³
